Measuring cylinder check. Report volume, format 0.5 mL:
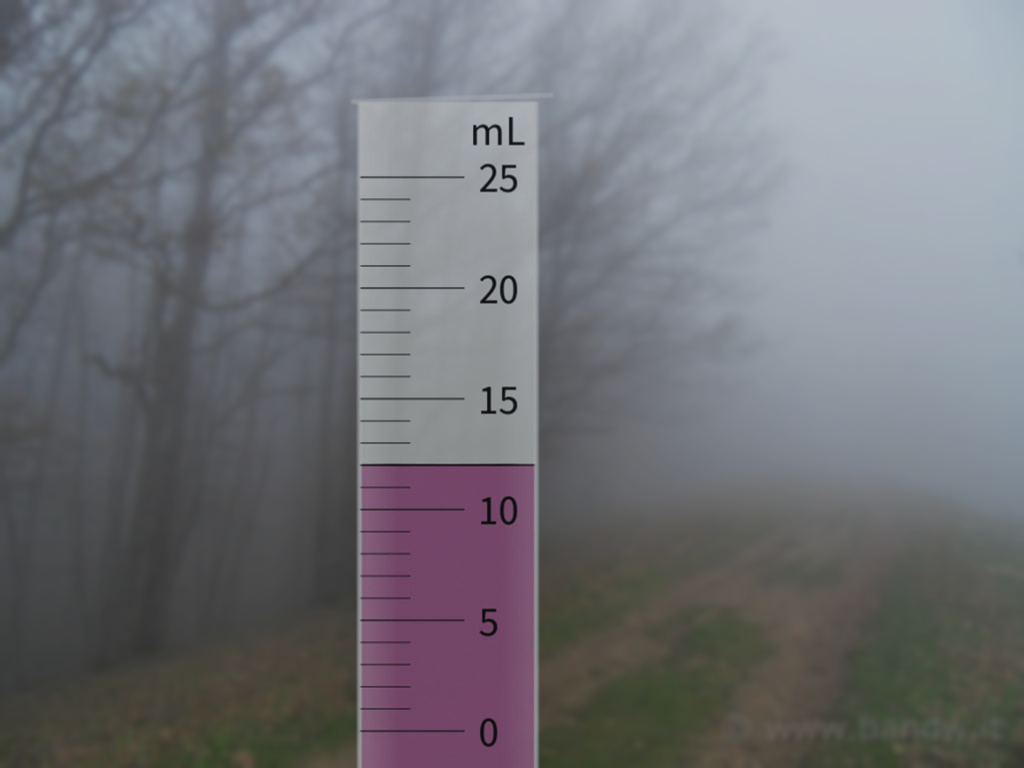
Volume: 12 mL
